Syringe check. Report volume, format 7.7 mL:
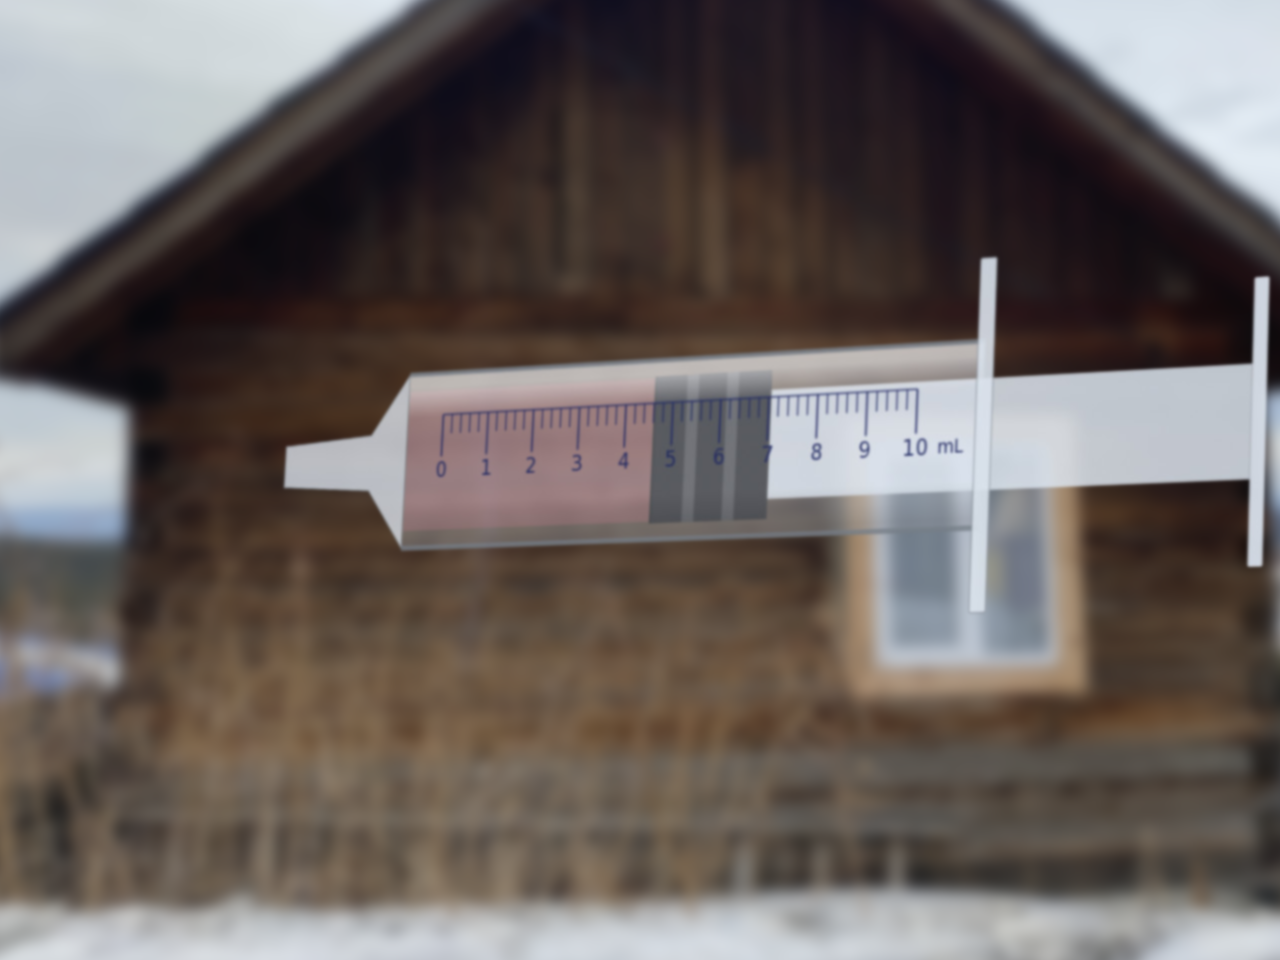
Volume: 4.6 mL
